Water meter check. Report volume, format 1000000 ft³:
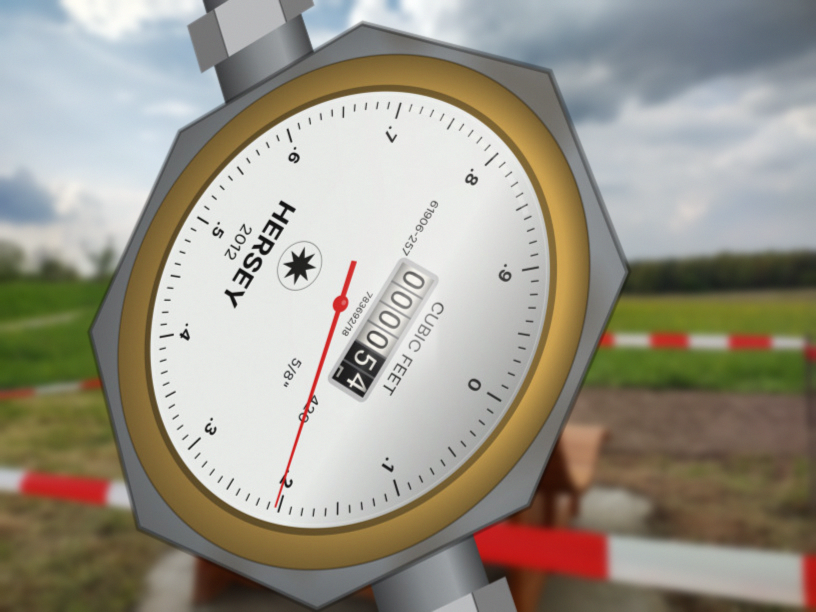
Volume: 54.20 ft³
